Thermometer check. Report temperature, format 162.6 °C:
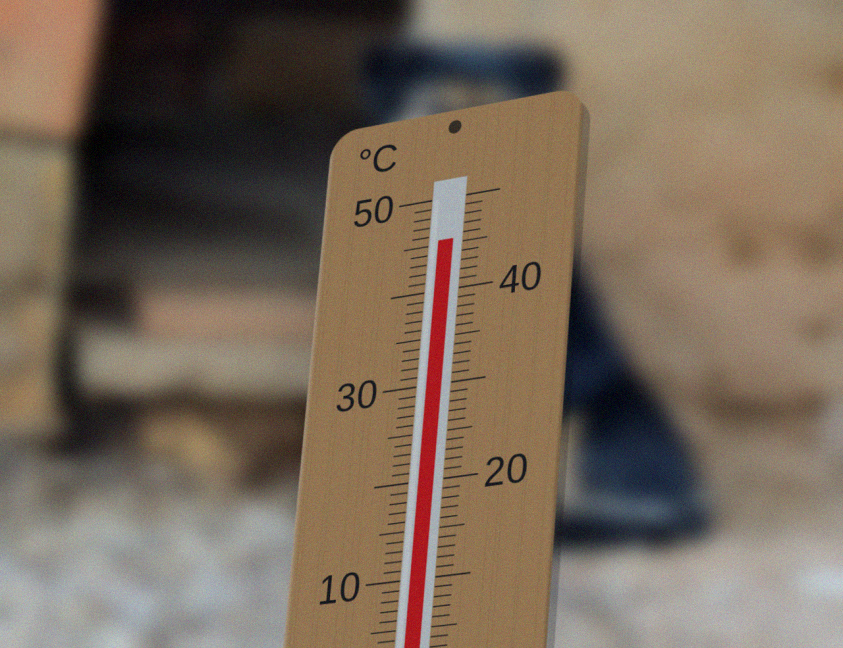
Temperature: 45.5 °C
